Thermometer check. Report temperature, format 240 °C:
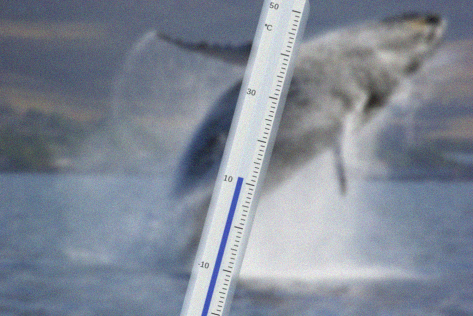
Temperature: 11 °C
